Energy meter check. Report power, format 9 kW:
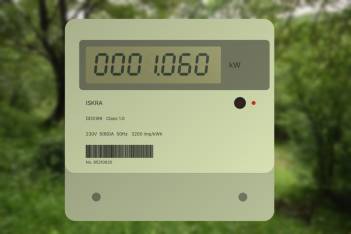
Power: 1.060 kW
